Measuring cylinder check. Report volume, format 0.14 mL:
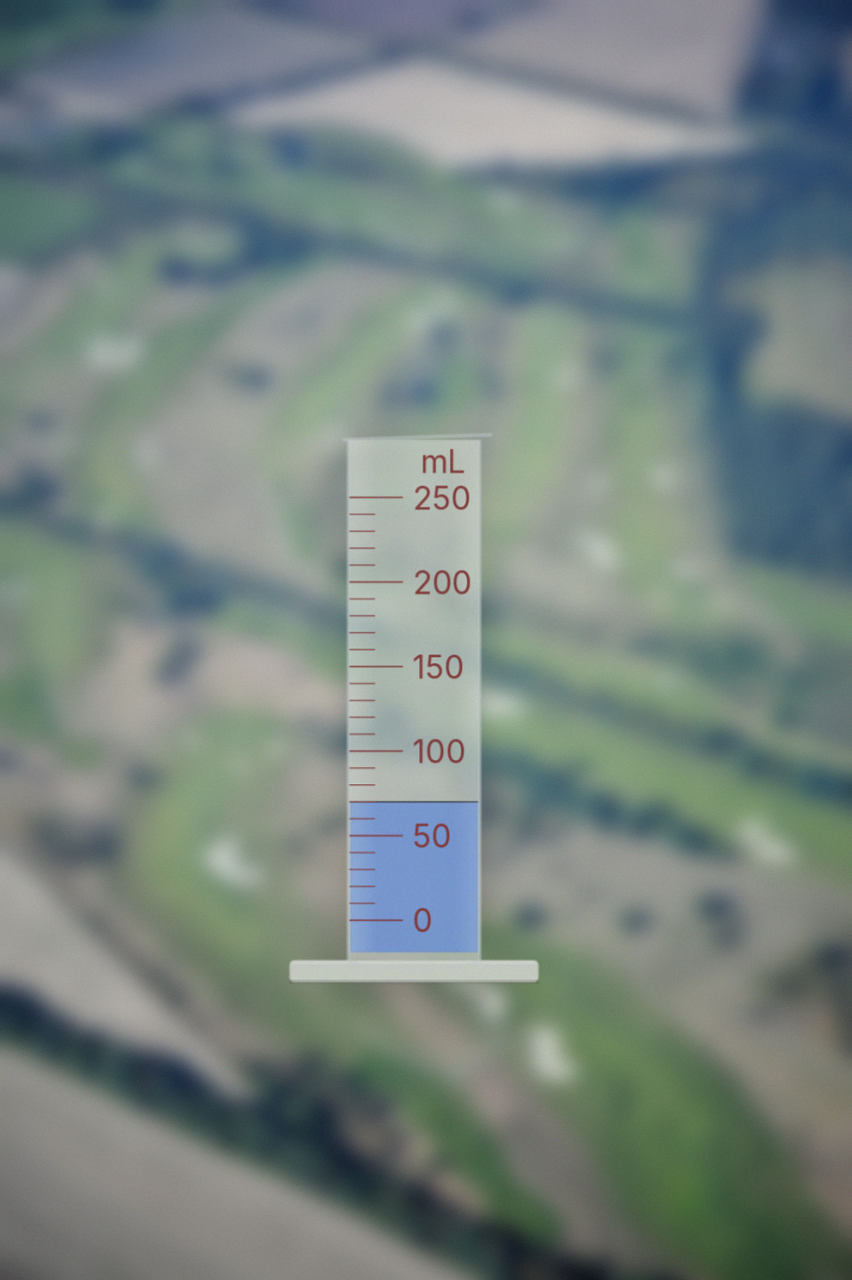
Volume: 70 mL
